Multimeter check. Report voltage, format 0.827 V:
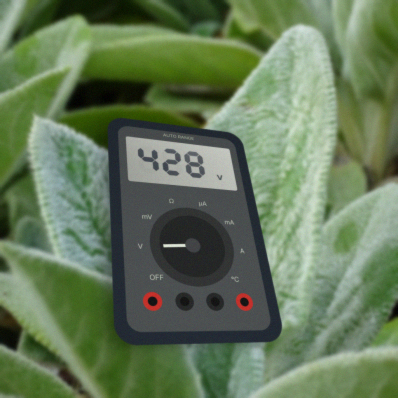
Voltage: 428 V
